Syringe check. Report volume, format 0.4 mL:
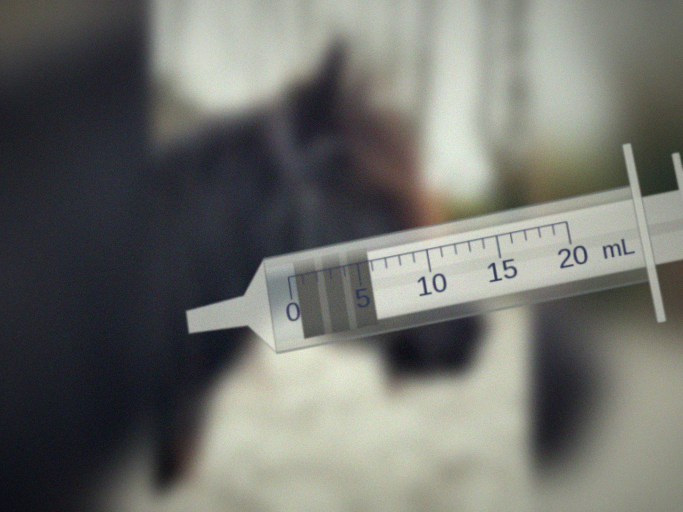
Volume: 0.5 mL
